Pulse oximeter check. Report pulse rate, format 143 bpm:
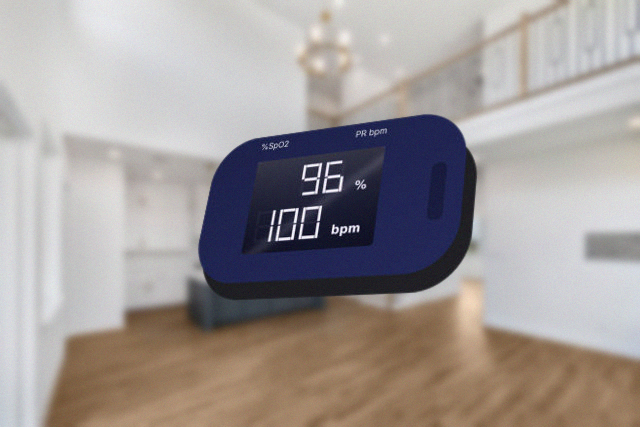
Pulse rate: 100 bpm
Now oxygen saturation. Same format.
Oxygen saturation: 96 %
